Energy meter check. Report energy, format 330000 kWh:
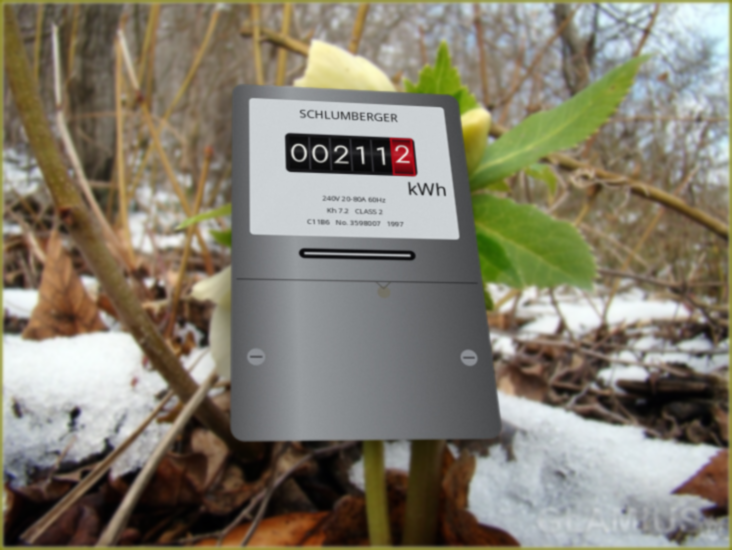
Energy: 211.2 kWh
